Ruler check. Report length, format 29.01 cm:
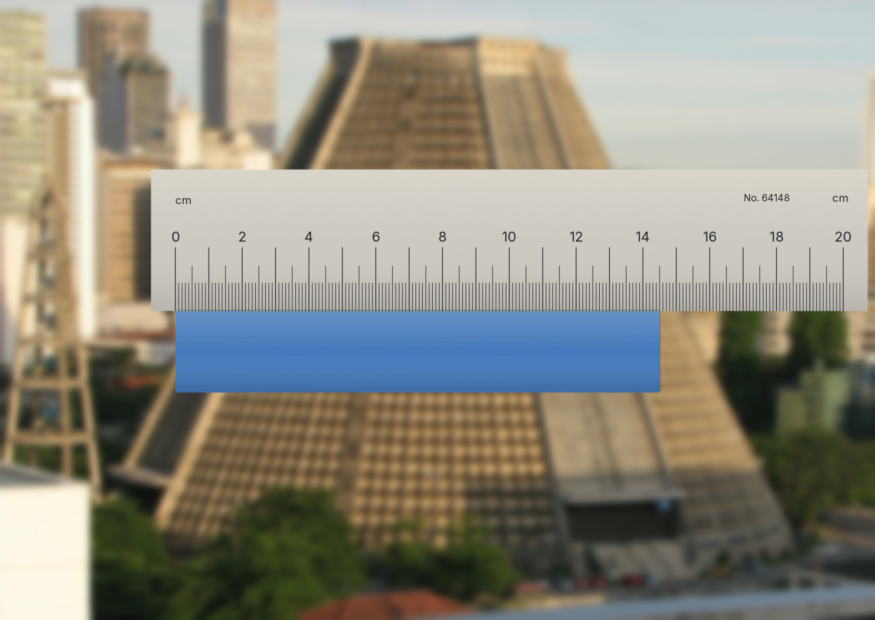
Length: 14.5 cm
